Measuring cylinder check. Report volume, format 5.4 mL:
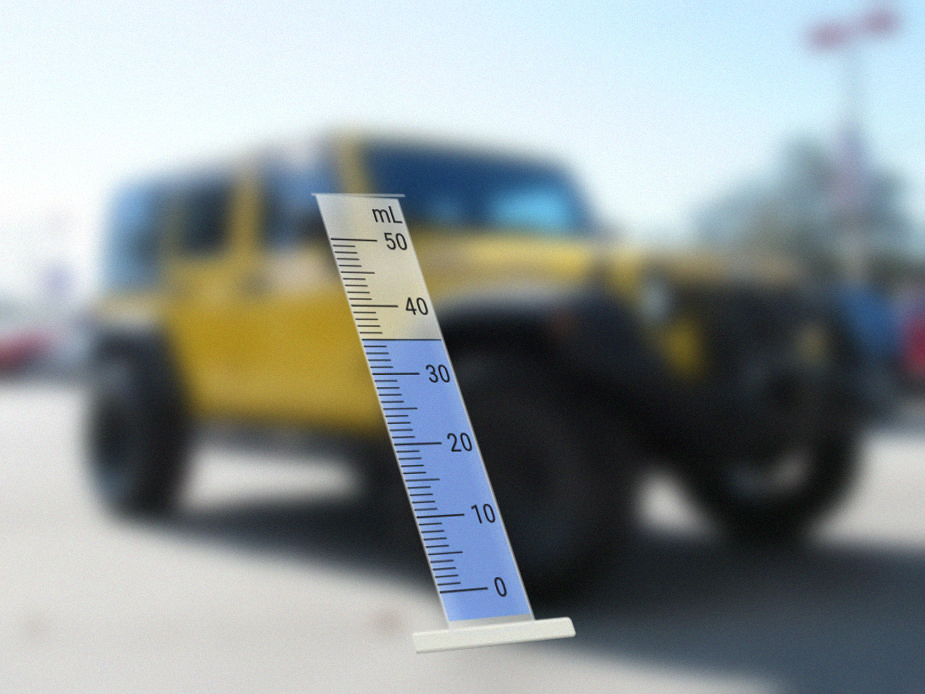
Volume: 35 mL
